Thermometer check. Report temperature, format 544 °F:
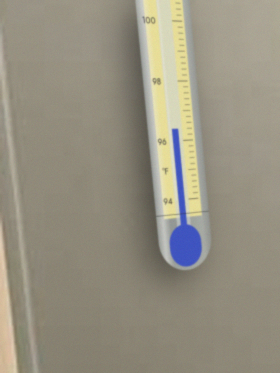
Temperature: 96.4 °F
